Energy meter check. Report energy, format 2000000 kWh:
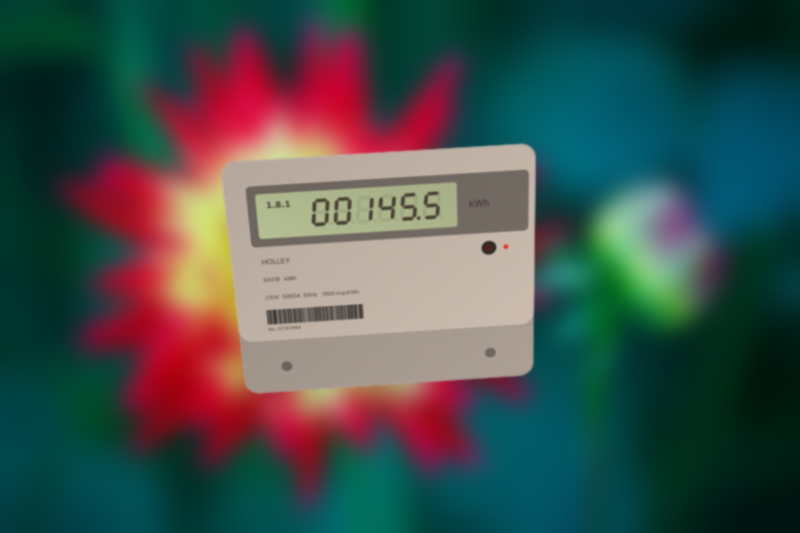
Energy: 145.5 kWh
